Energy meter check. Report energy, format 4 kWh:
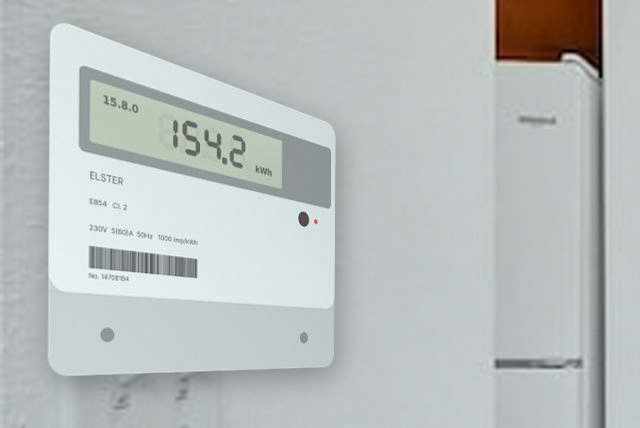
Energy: 154.2 kWh
